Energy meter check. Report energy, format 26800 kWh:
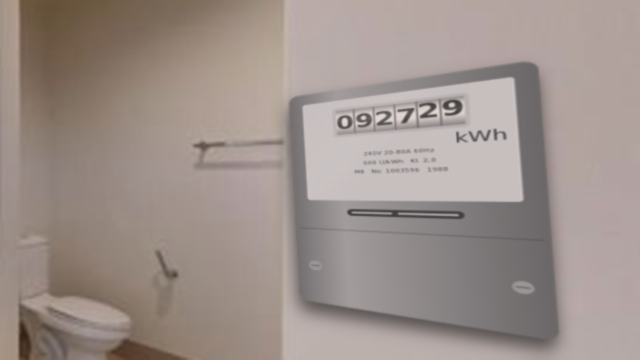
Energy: 92729 kWh
